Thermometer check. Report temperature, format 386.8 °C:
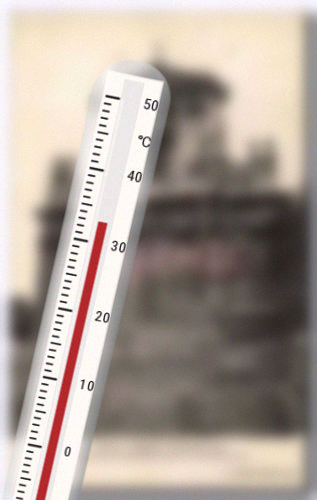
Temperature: 33 °C
